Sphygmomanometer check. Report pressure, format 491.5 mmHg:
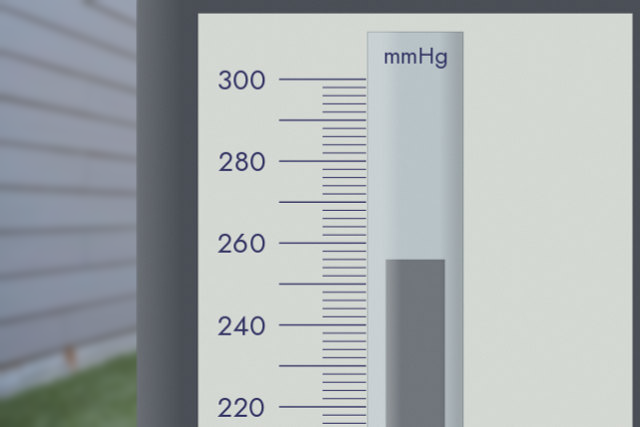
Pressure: 256 mmHg
